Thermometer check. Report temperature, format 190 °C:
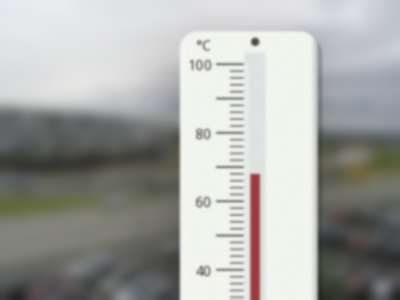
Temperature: 68 °C
